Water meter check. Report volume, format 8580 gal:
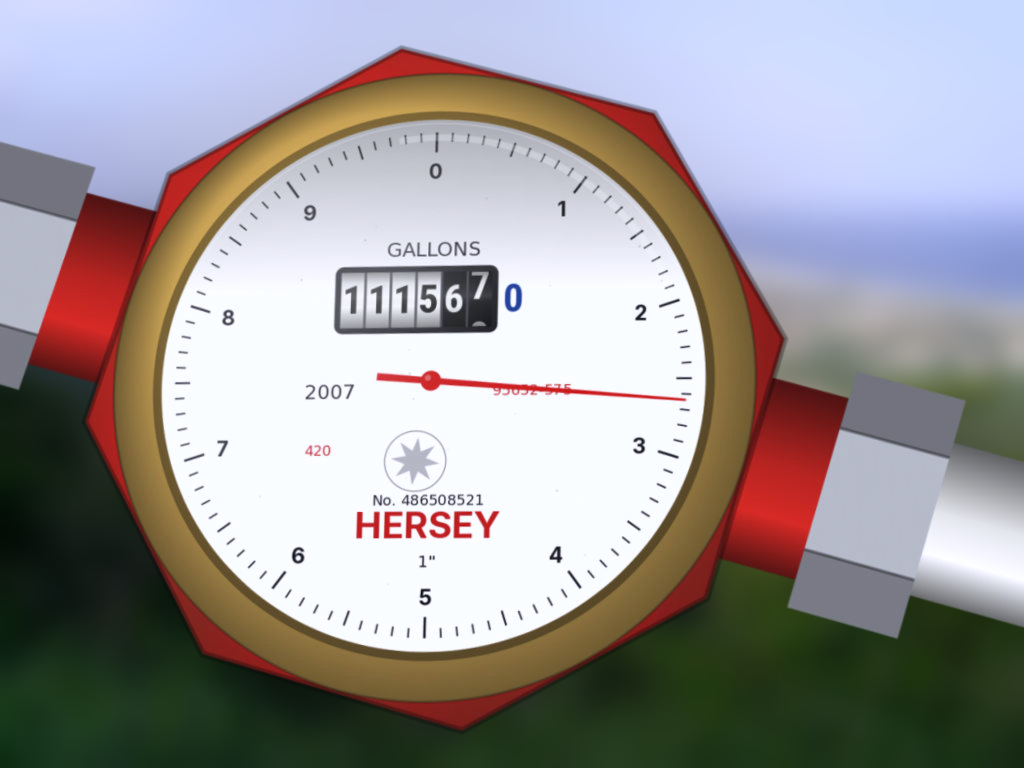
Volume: 1115672.6 gal
